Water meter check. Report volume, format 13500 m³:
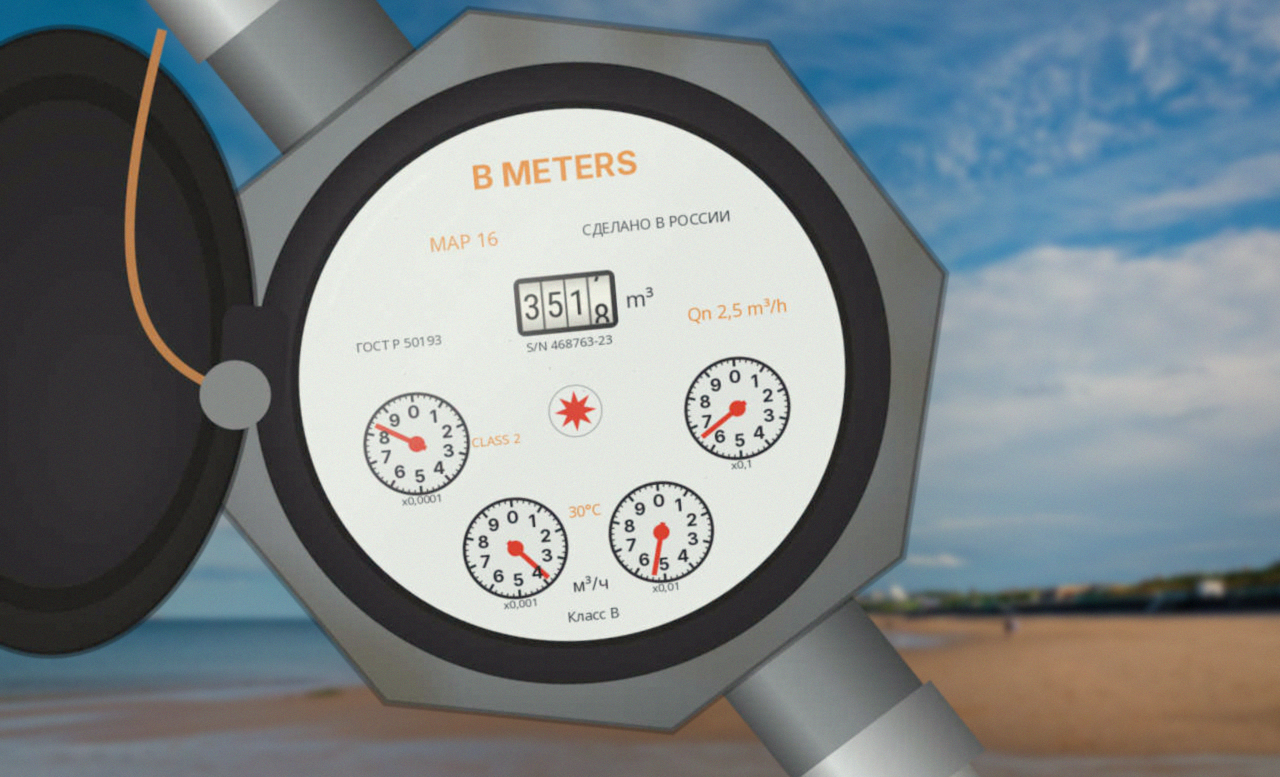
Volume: 3517.6538 m³
